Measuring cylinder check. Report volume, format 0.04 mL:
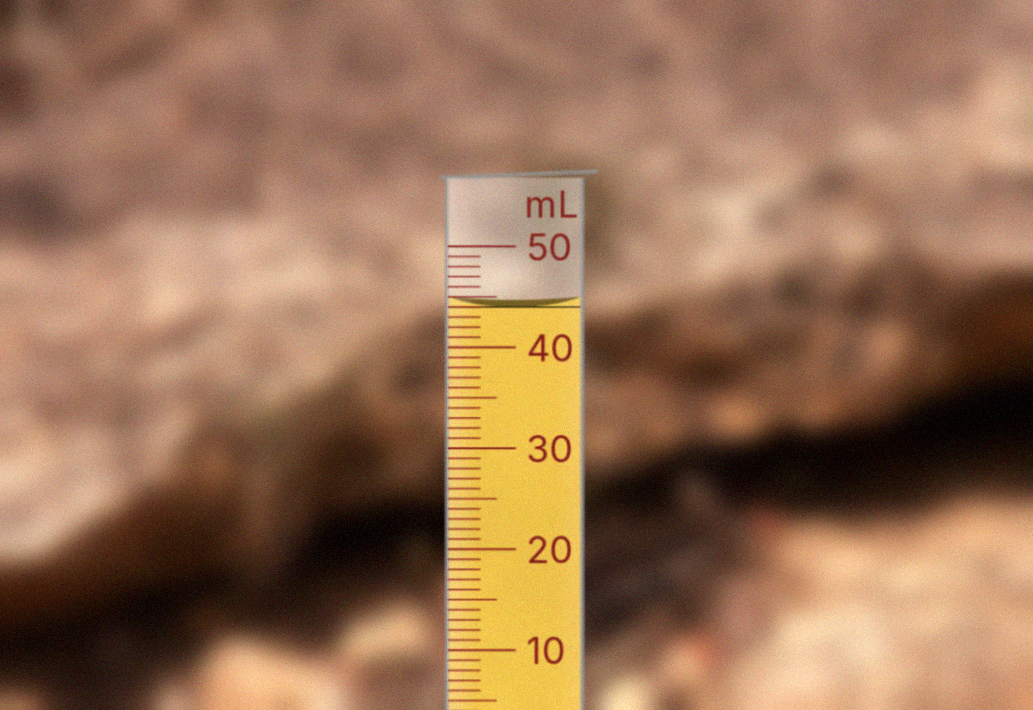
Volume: 44 mL
